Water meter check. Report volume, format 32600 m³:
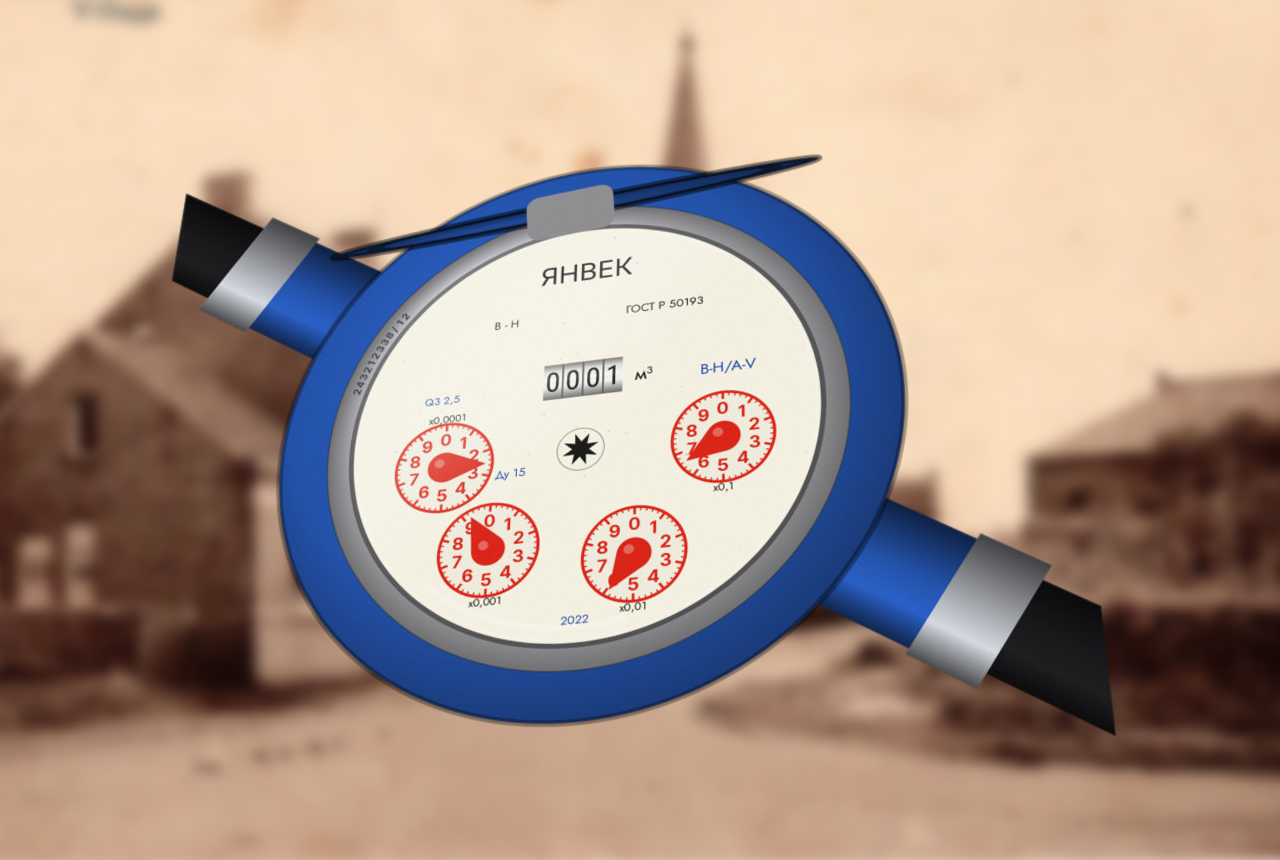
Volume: 1.6592 m³
